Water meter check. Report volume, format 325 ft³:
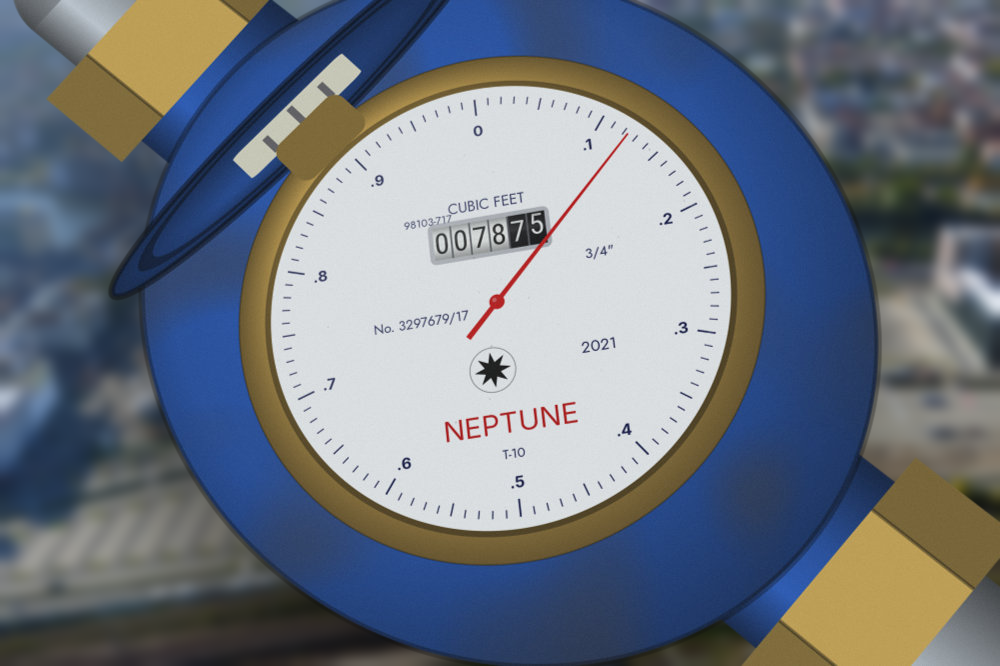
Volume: 7875.12 ft³
